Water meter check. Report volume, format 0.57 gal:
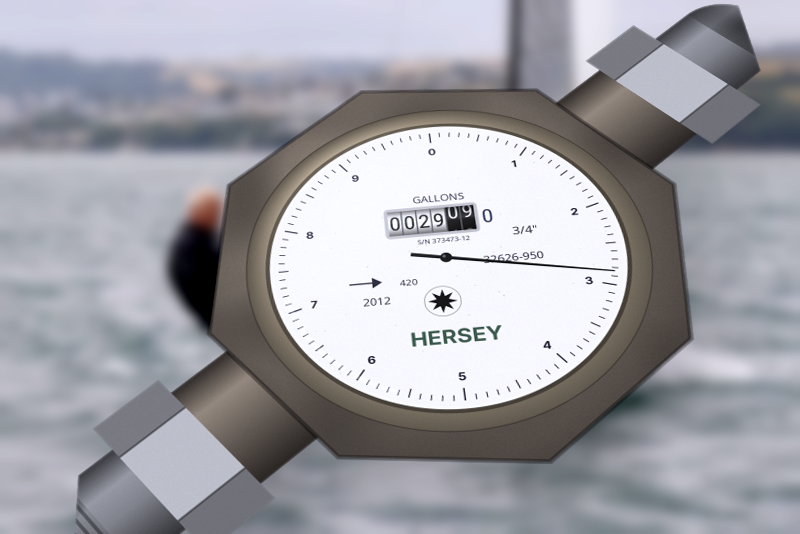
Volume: 29092.8 gal
